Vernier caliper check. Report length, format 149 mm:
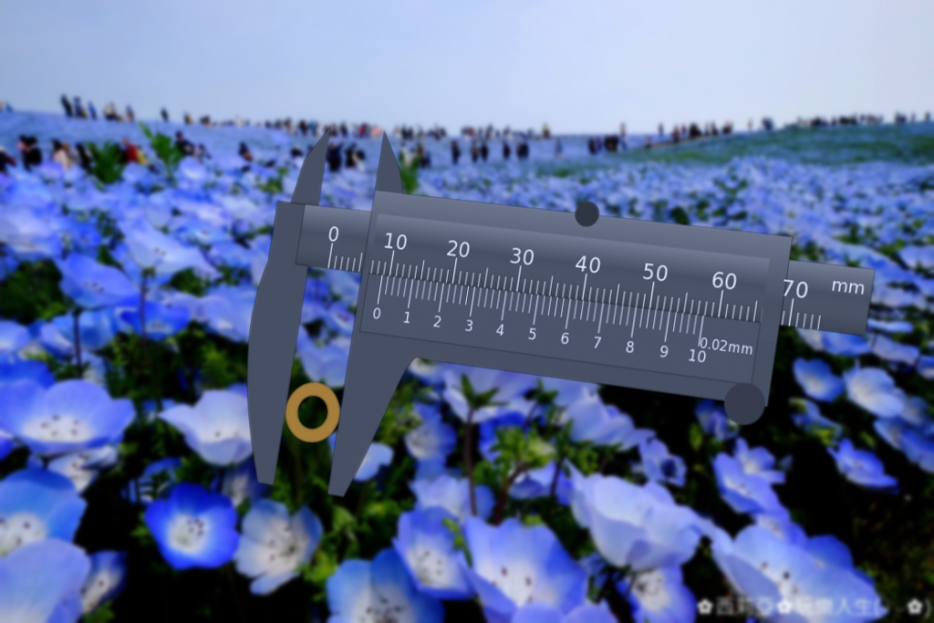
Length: 8.8 mm
